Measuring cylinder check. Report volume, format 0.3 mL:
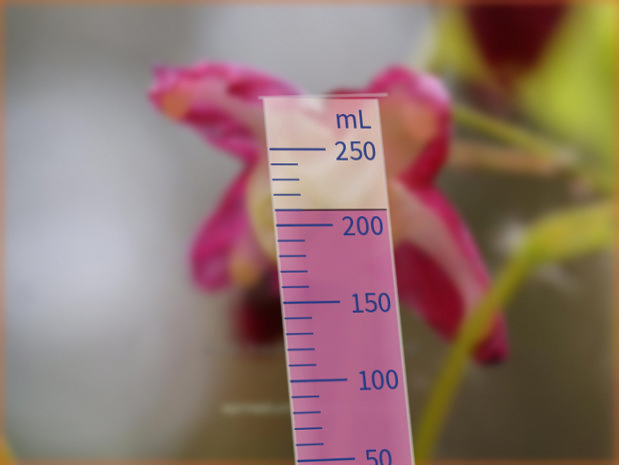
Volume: 210 mL
